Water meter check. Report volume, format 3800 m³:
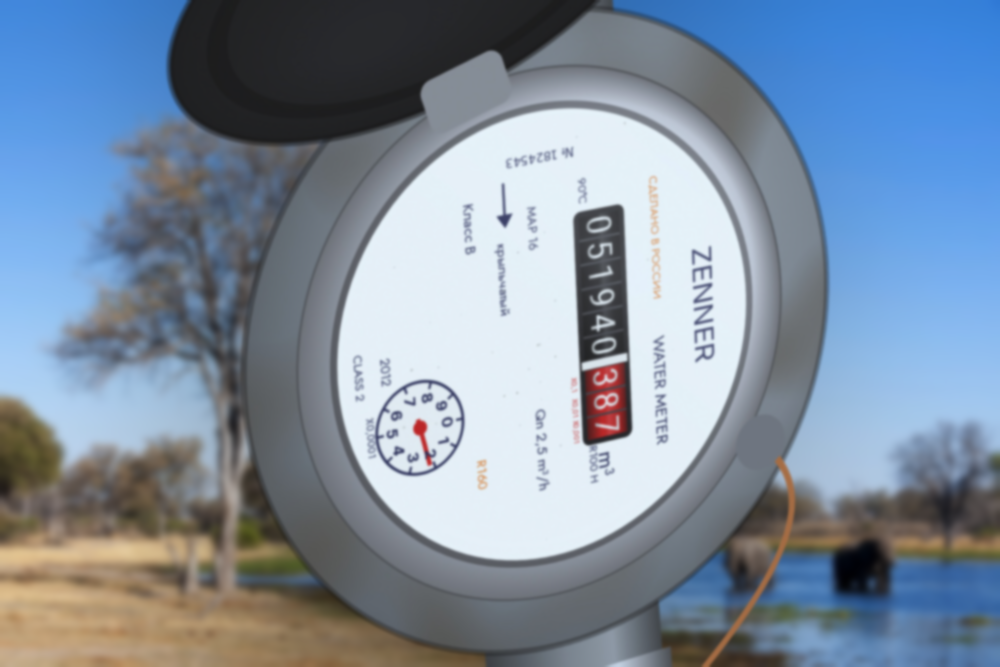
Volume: 51940.3872 m³
